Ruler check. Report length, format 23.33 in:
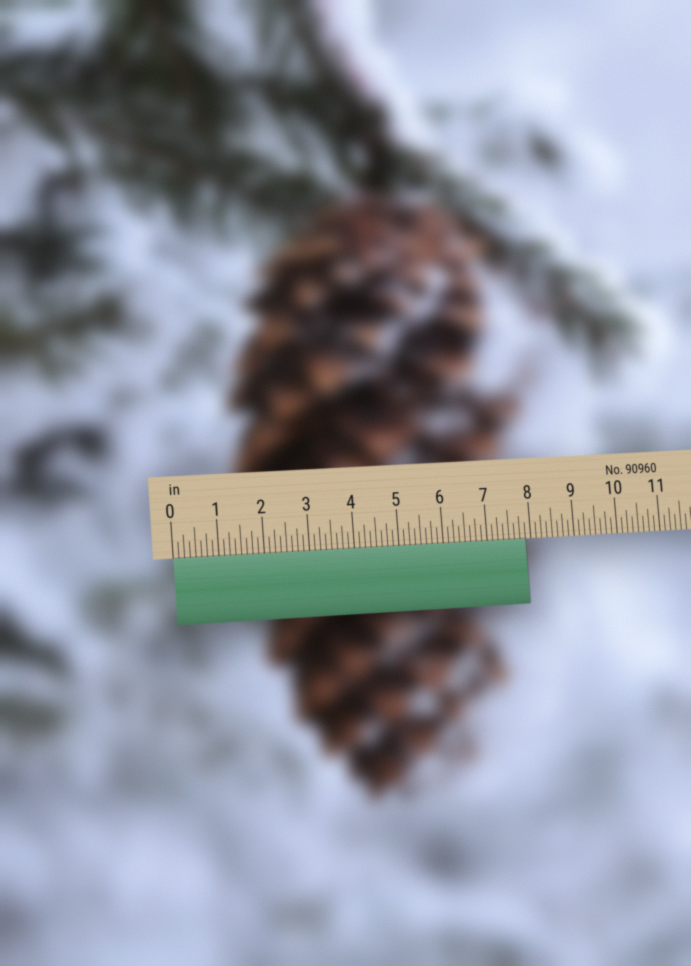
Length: 7.875 in
